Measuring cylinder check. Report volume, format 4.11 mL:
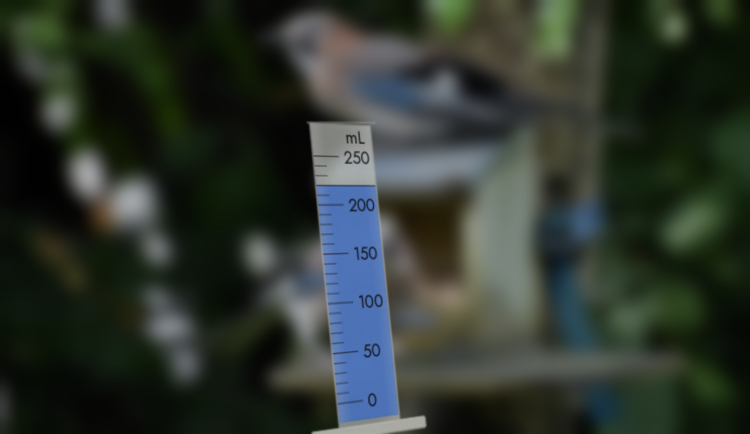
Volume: 220 mL
